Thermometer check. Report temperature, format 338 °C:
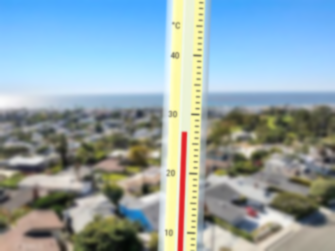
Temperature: 27 °C
